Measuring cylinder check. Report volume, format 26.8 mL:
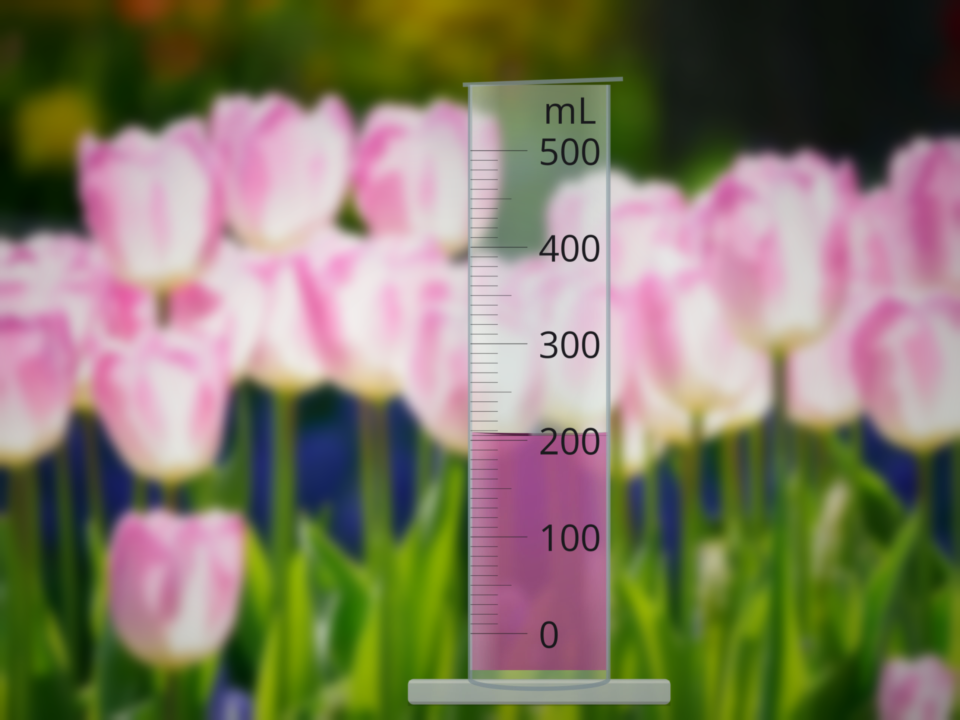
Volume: 205 mL
